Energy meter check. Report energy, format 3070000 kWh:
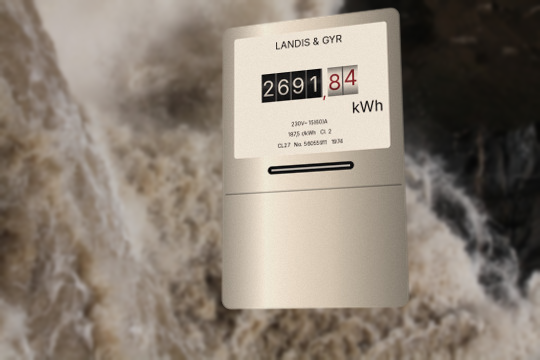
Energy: 2691.84 kWh
